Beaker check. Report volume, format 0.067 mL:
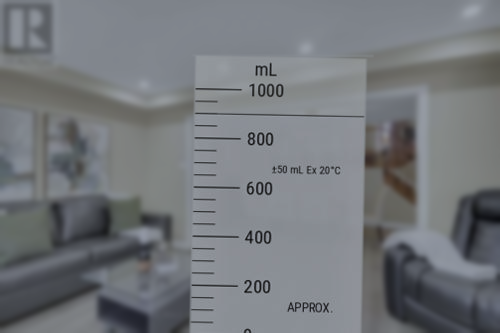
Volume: 900 mL
